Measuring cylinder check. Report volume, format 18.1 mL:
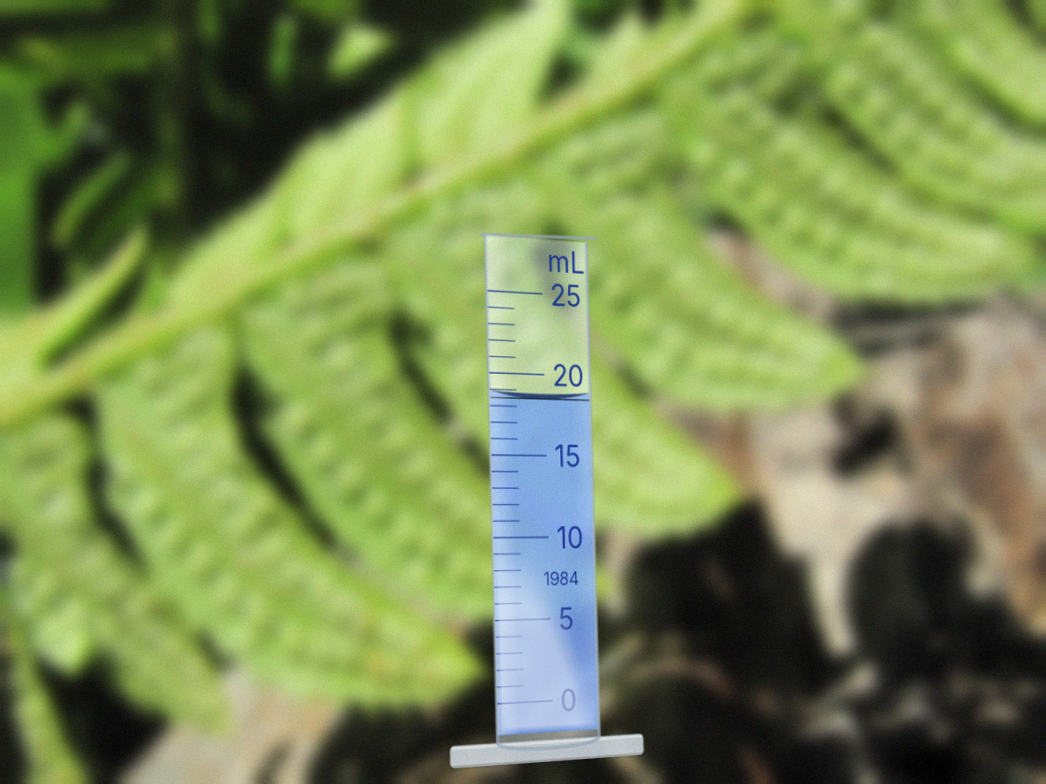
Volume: 18.5 mL
